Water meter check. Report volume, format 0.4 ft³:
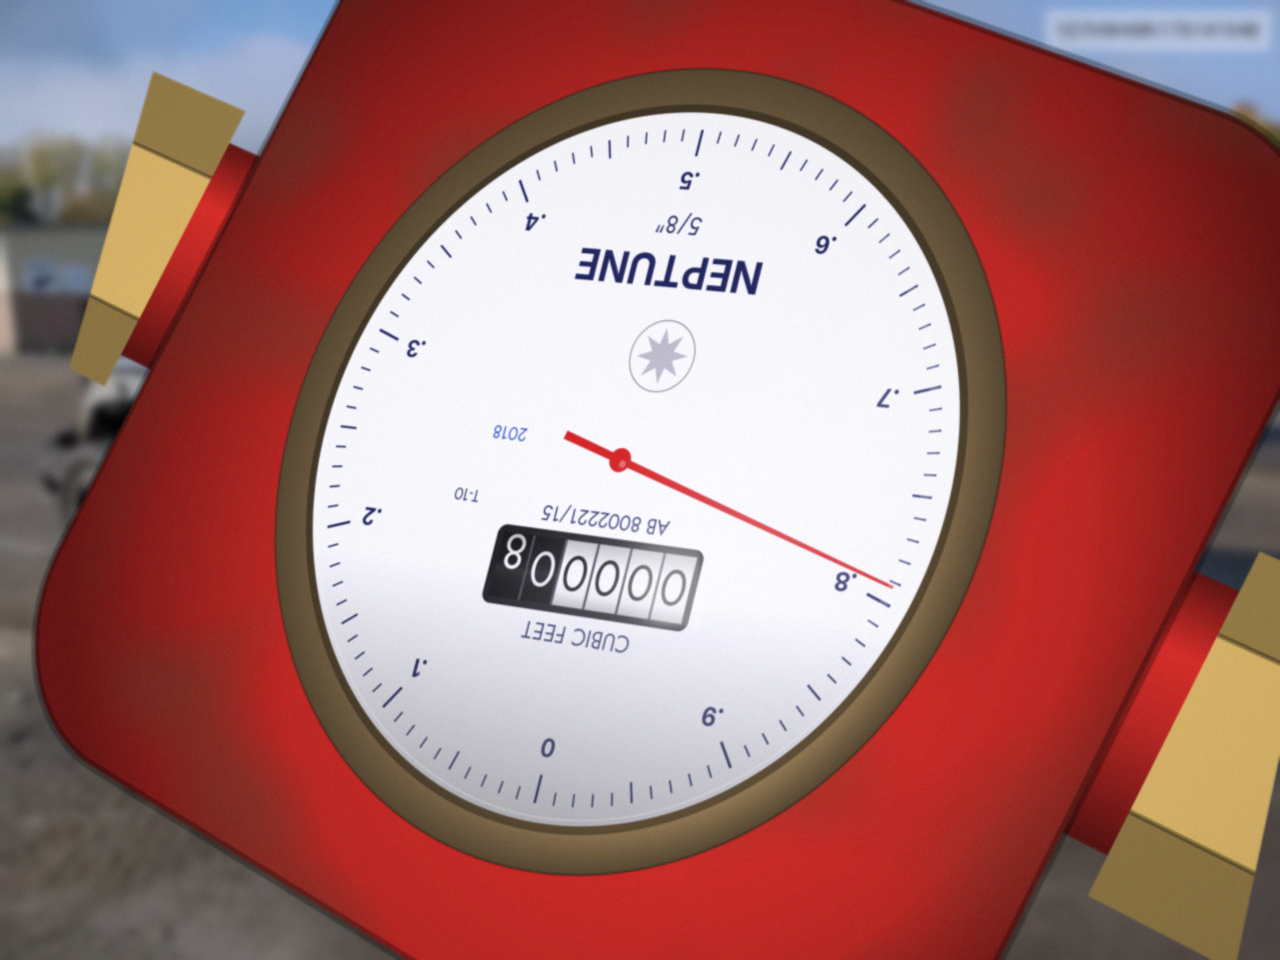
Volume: 7.79 ft³
